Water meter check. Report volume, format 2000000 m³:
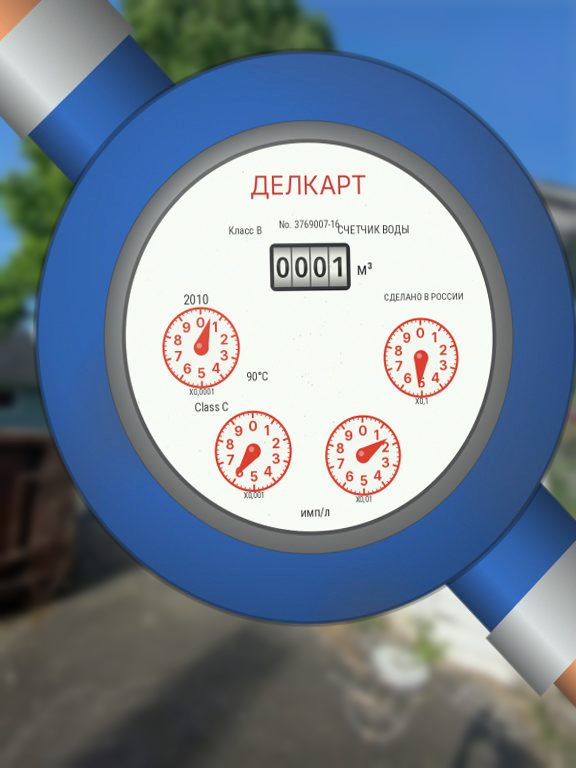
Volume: 1.5160 m³
